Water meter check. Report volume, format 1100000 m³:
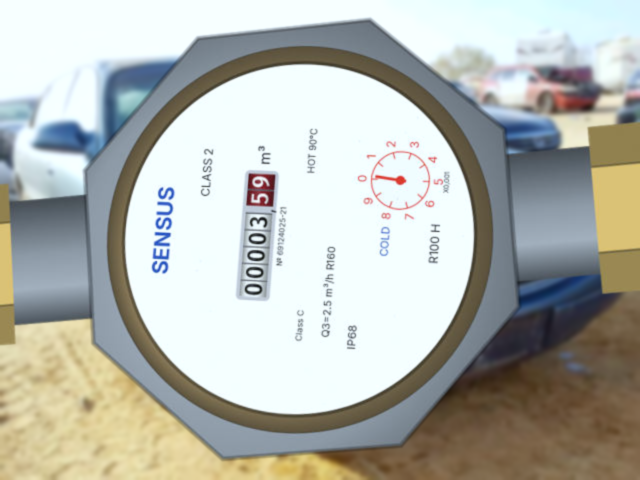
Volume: 3.590 m³
